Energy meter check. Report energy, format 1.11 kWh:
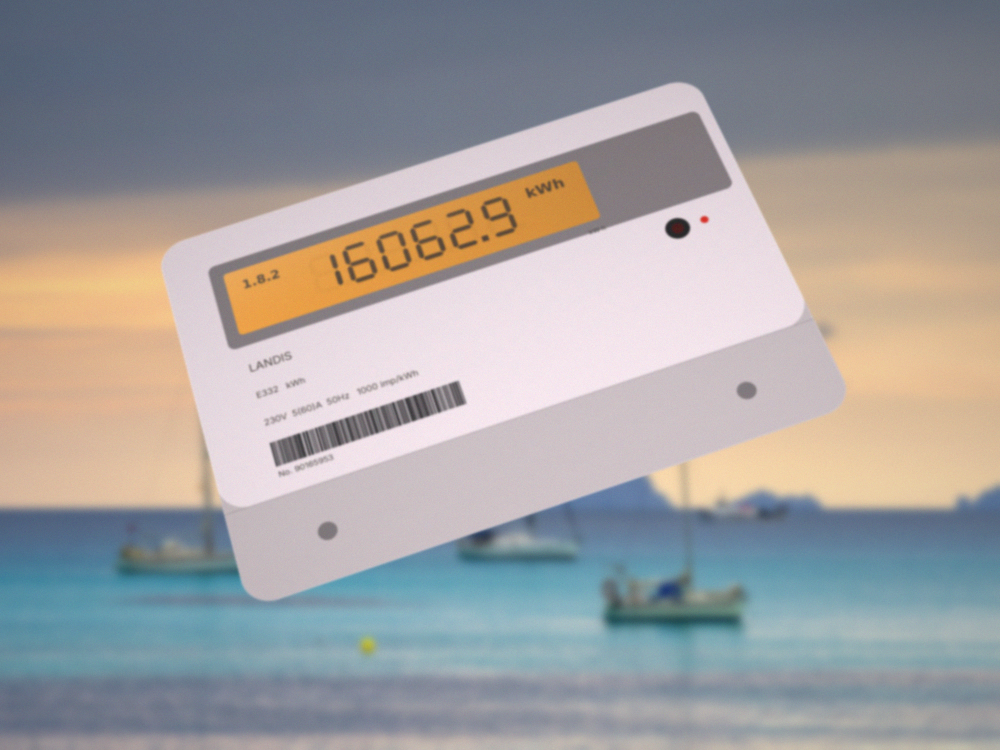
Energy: 16062.9 kWh
